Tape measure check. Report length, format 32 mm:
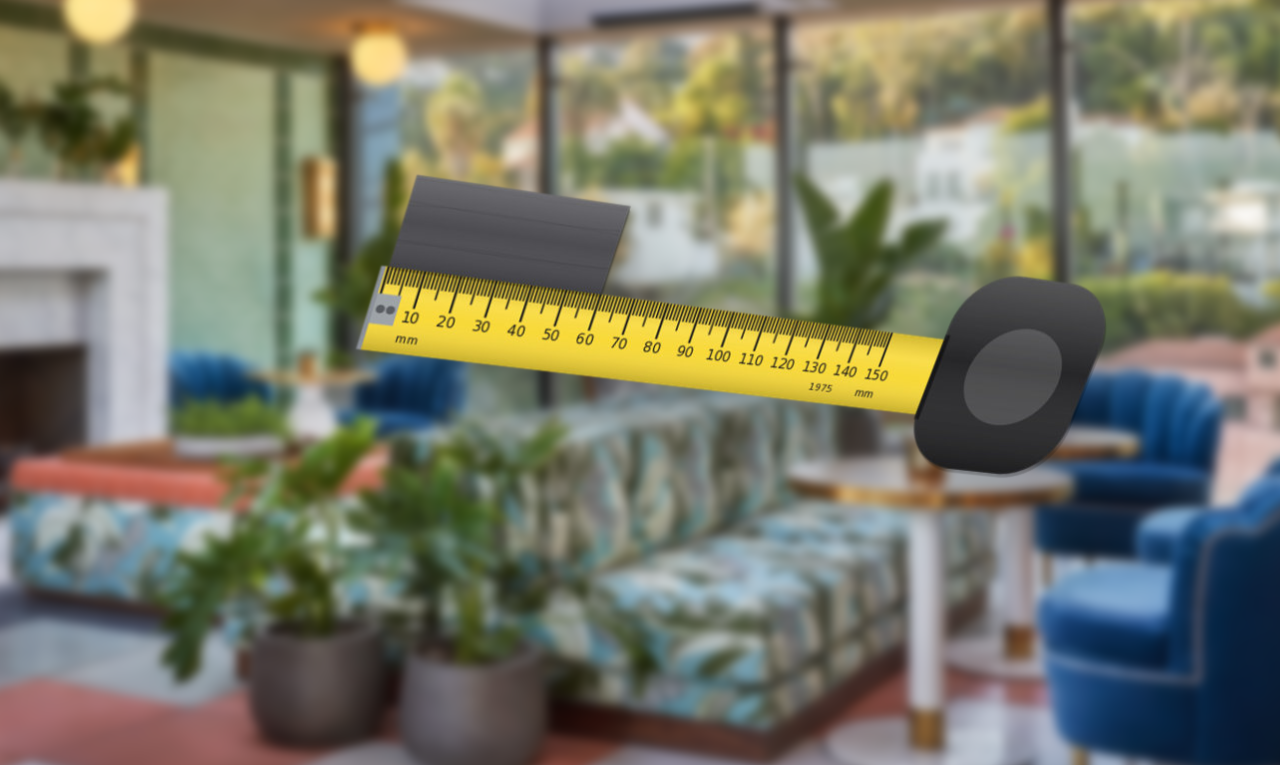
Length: 60 mm
